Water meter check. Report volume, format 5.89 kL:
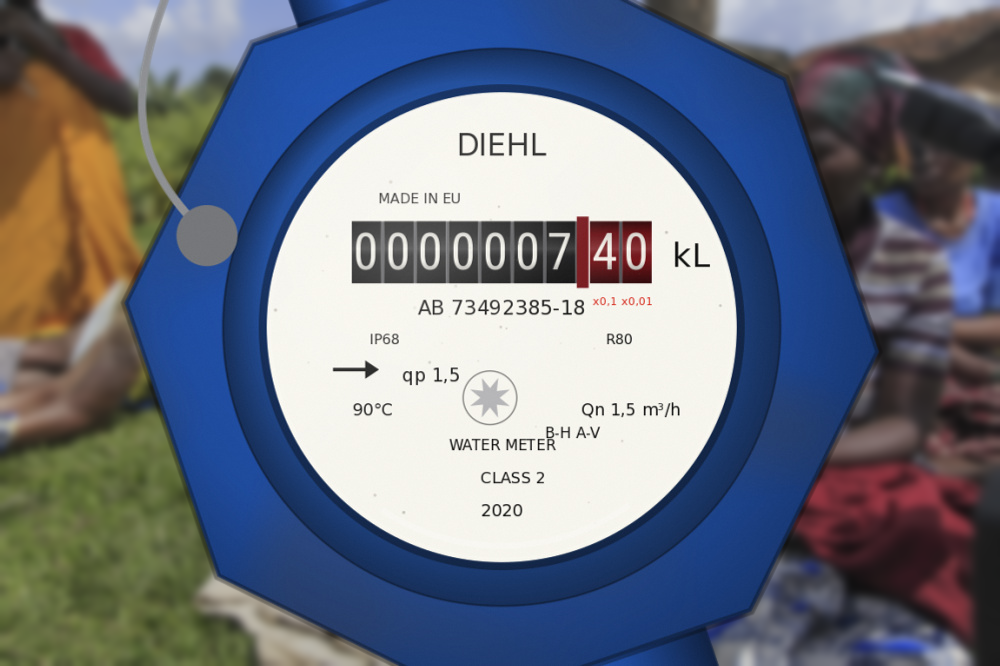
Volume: 7.40 kL
